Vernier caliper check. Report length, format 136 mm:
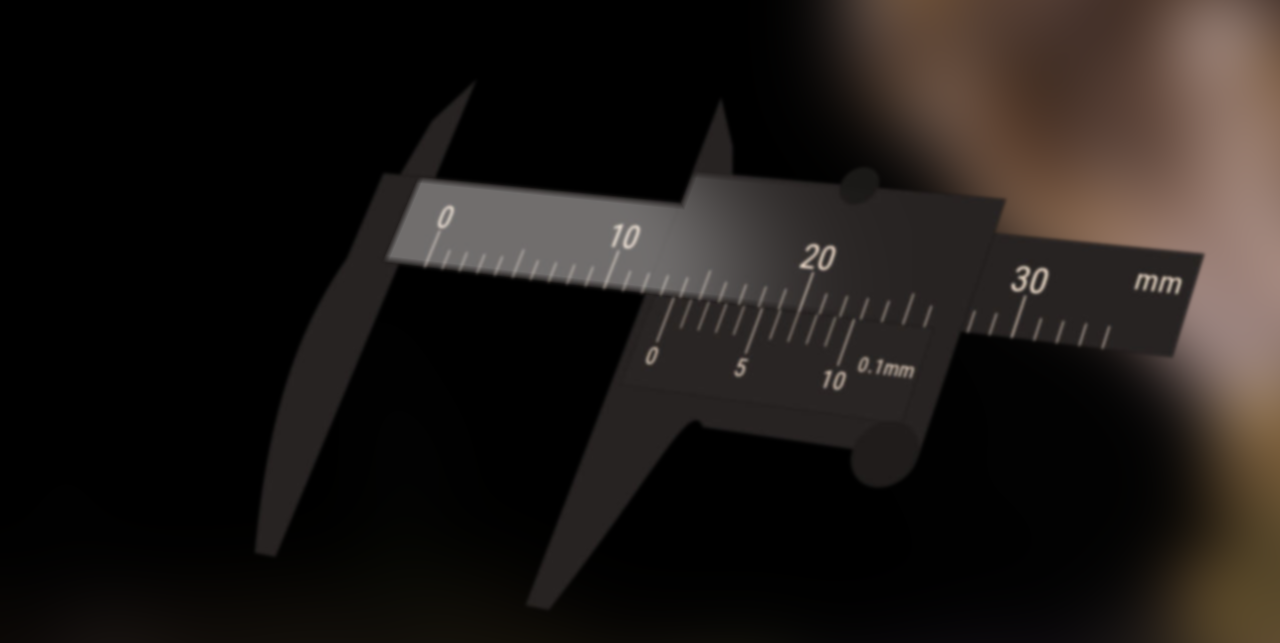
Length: 13.7 mm
